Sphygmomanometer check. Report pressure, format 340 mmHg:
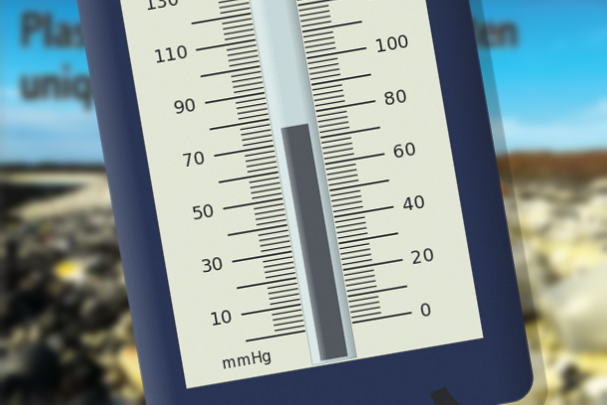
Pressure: 76 mmHg
